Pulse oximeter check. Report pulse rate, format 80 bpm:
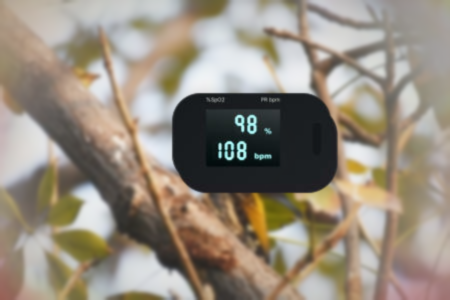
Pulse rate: 108 bpm
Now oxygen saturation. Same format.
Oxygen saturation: 98 %
